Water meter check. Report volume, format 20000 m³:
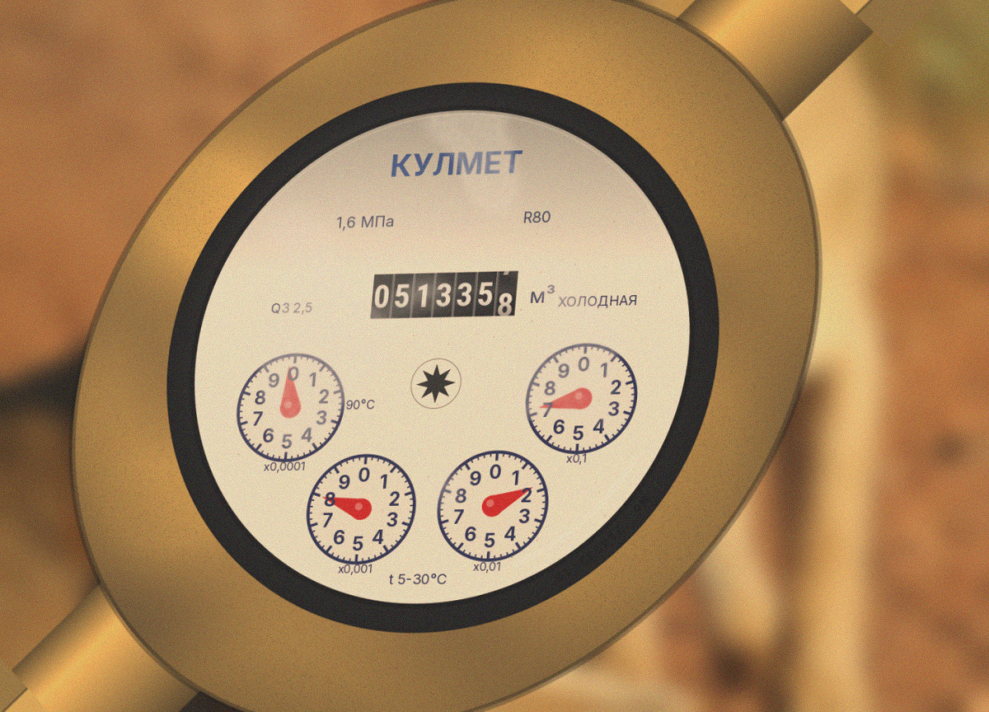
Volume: 513357.7179 m³
